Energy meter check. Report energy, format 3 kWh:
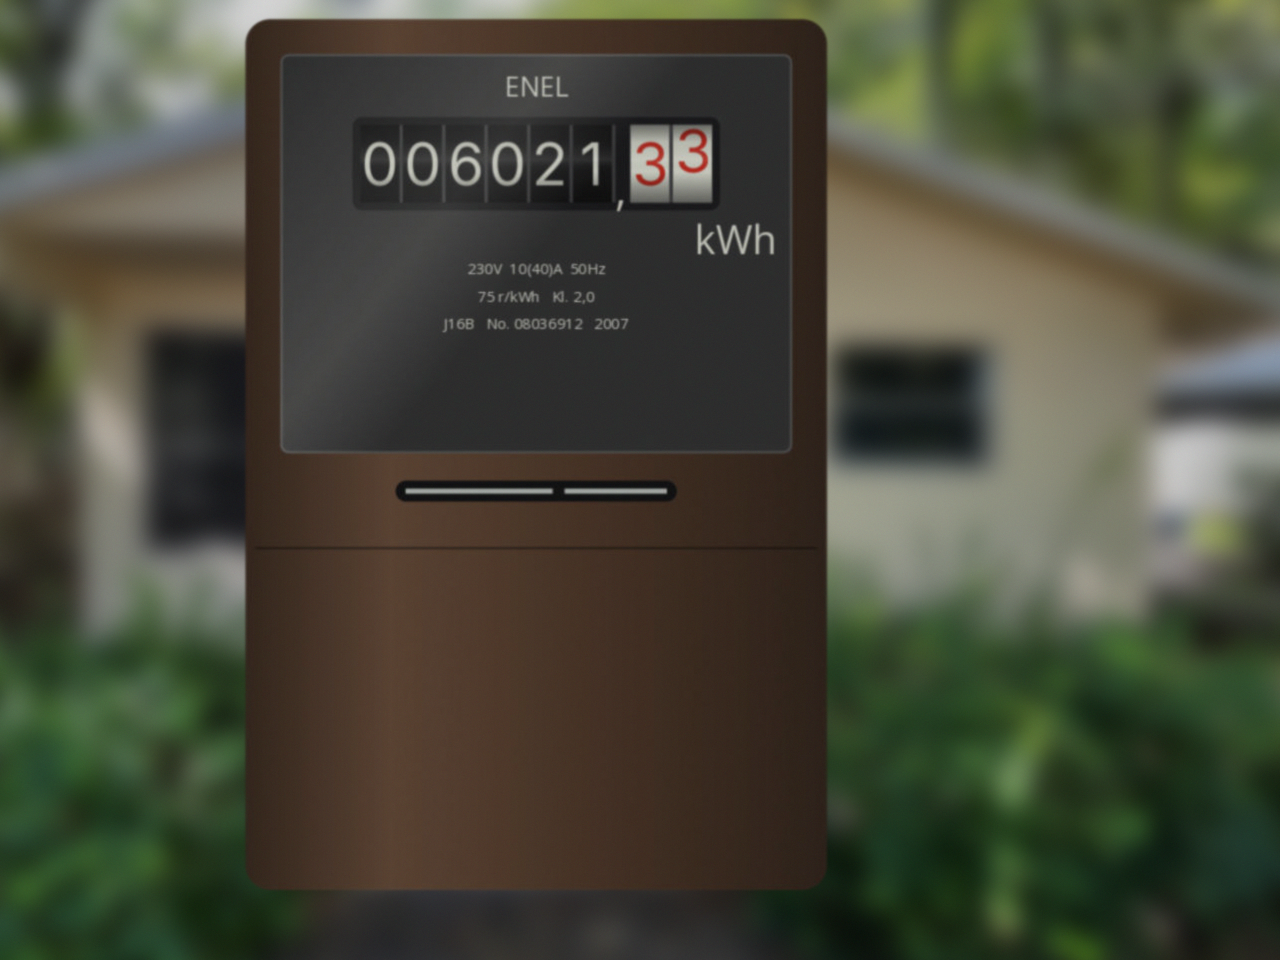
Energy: 6021.33 kWh
